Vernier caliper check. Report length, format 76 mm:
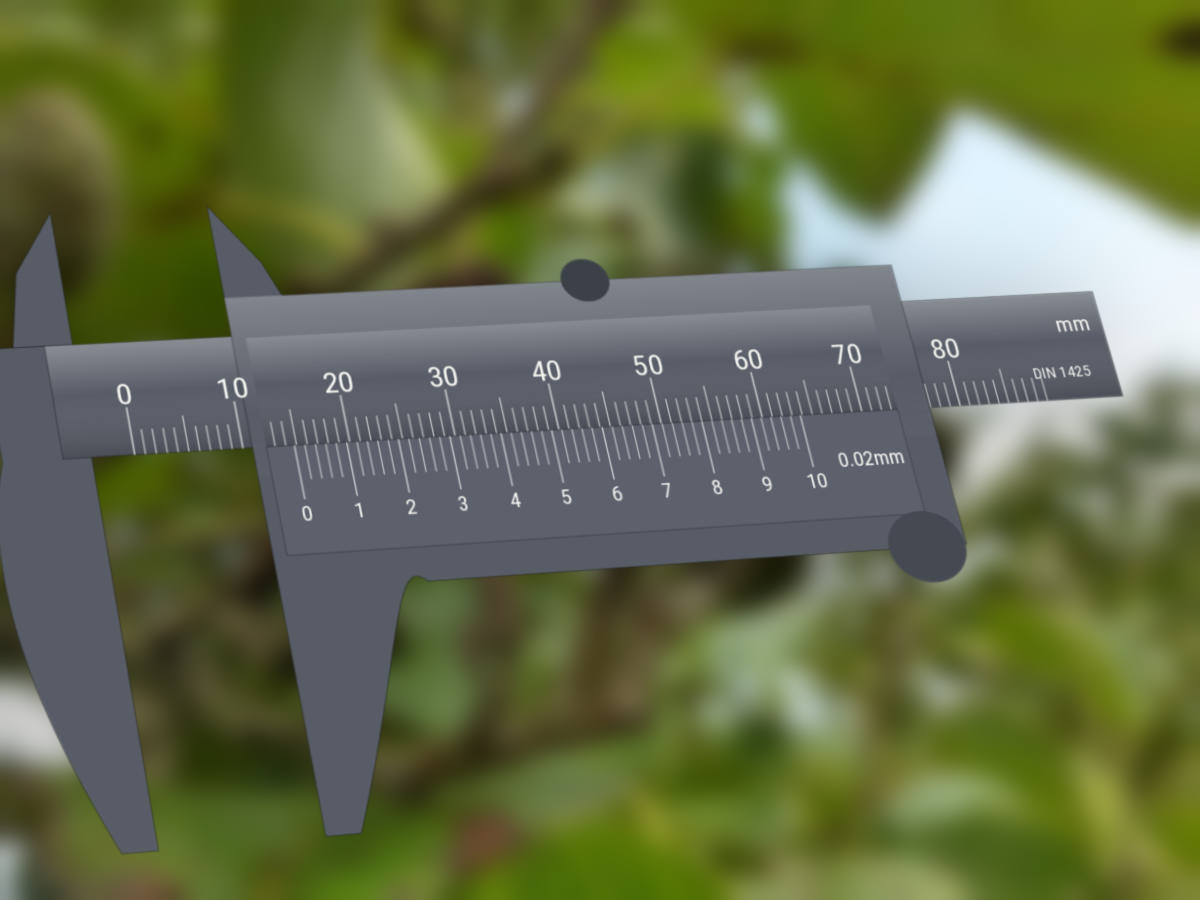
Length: 14.8 mm
